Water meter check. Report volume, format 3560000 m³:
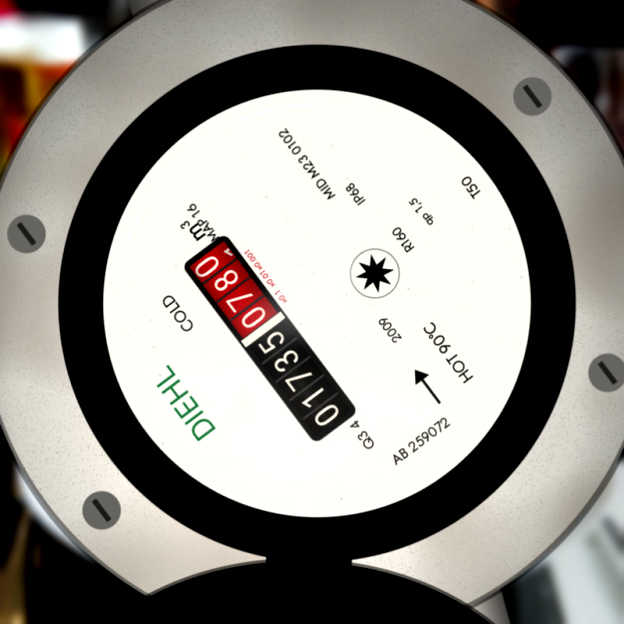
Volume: 1735.0780 m³
